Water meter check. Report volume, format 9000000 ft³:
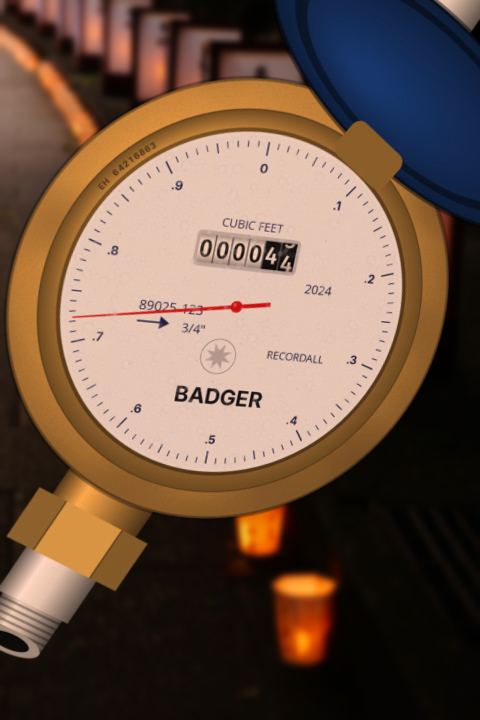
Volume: 43.72 ft³
